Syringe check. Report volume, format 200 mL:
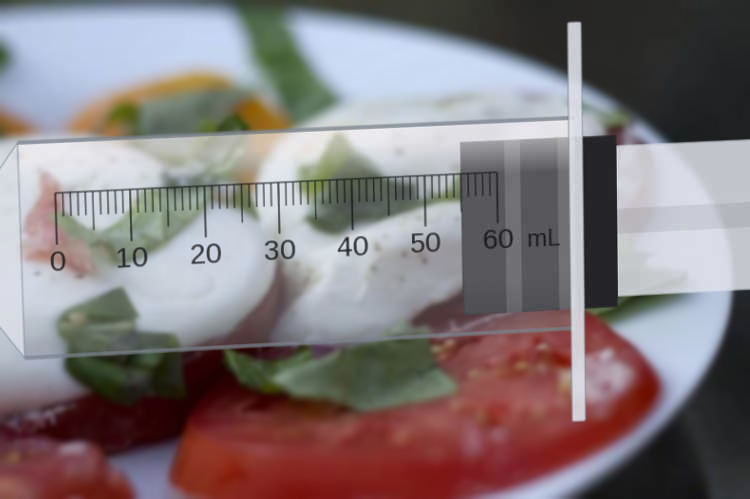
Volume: 55 mL
